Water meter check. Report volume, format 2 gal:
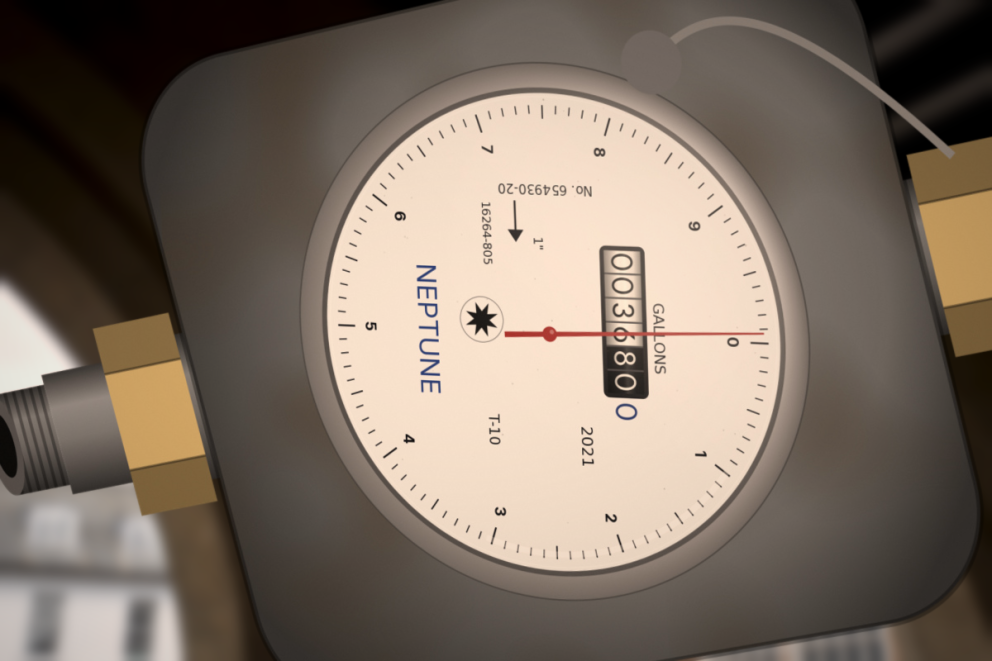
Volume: 36799.9 gal
